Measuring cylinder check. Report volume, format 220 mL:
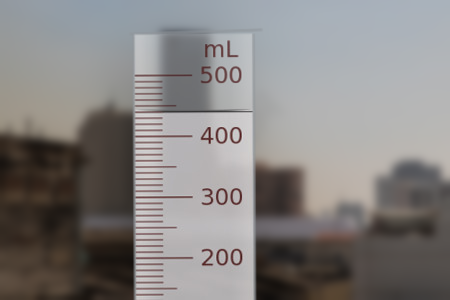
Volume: 440 mL
